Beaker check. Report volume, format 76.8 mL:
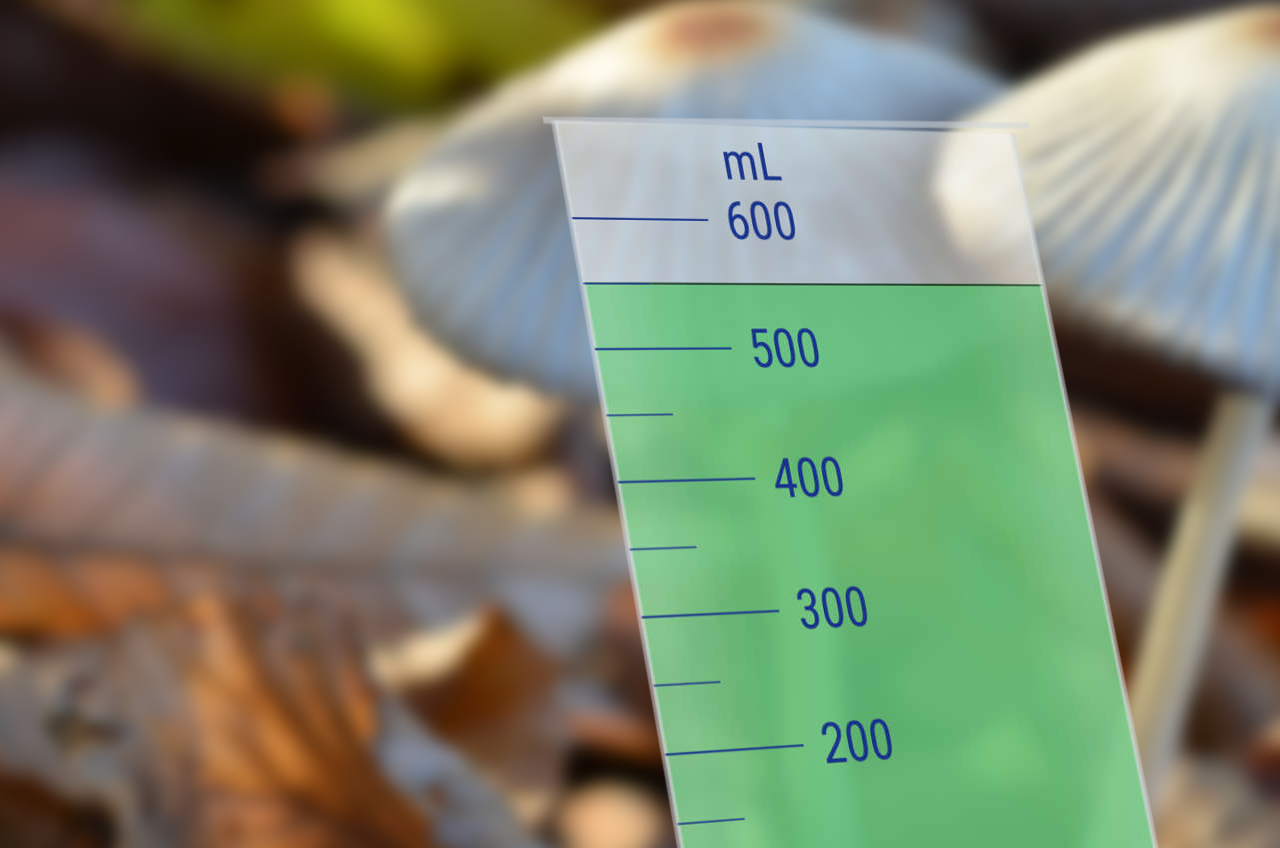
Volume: 550 mL
